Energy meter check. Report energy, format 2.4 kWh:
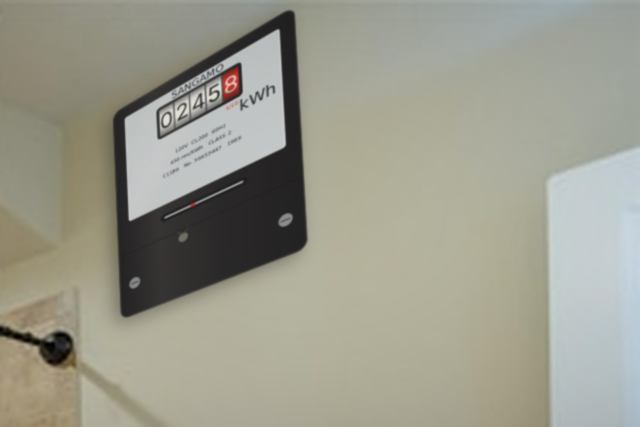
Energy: 245.8 kWh
